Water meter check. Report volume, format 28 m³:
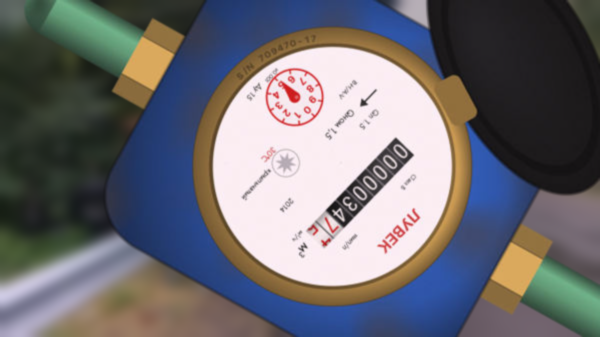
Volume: 34.745 m³
